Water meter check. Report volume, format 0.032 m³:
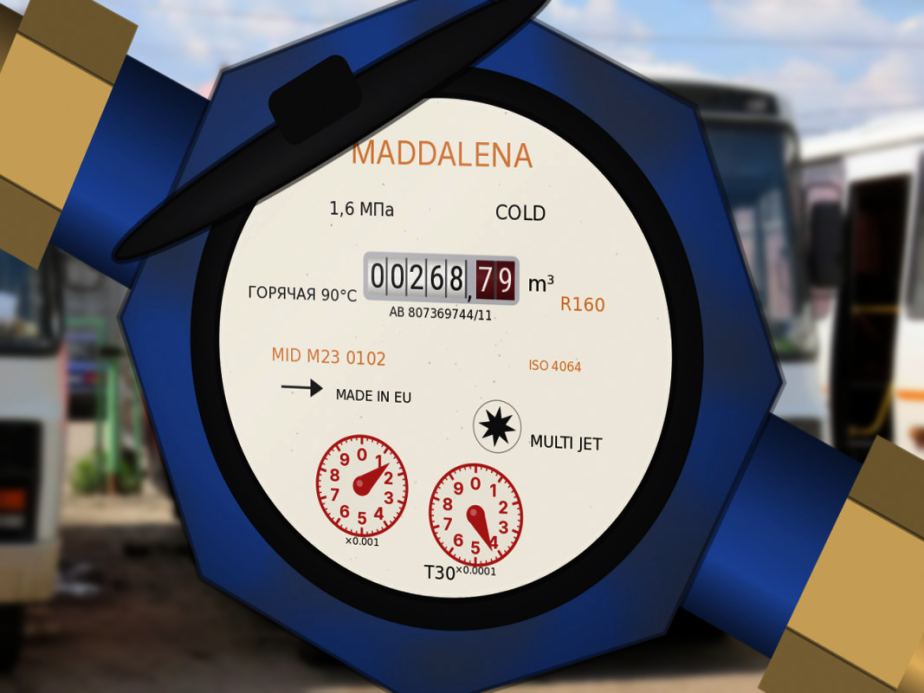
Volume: 268.7914 m³
